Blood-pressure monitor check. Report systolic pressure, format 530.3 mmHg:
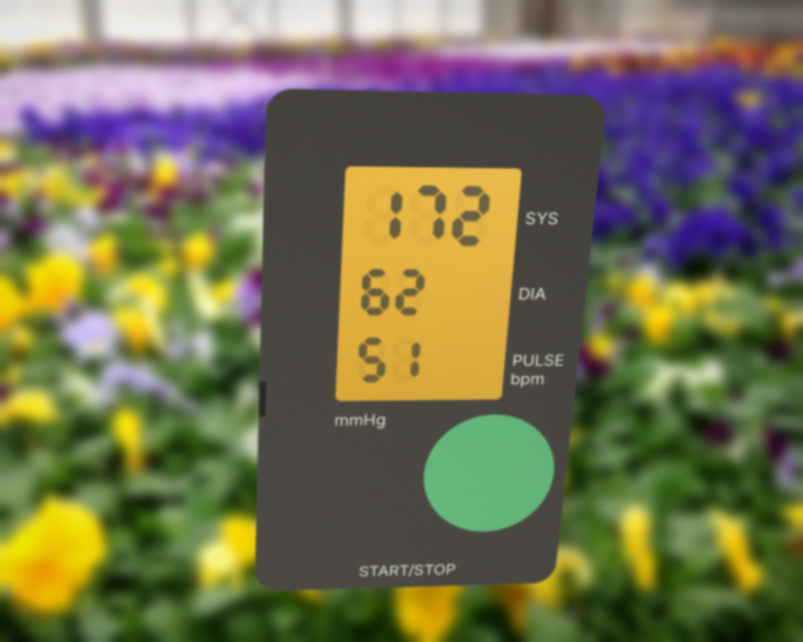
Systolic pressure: 172 mmHg
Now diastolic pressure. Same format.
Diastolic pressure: 62 mmHg
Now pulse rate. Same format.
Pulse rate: 51 bpm
